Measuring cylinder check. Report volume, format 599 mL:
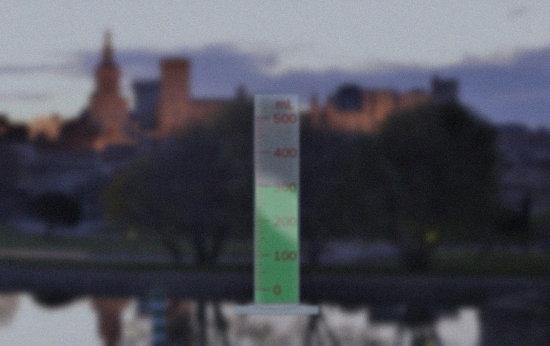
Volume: 300 mL
